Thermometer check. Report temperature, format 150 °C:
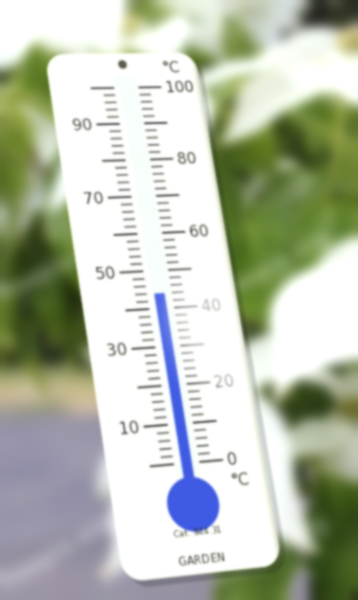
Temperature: 44 °C
